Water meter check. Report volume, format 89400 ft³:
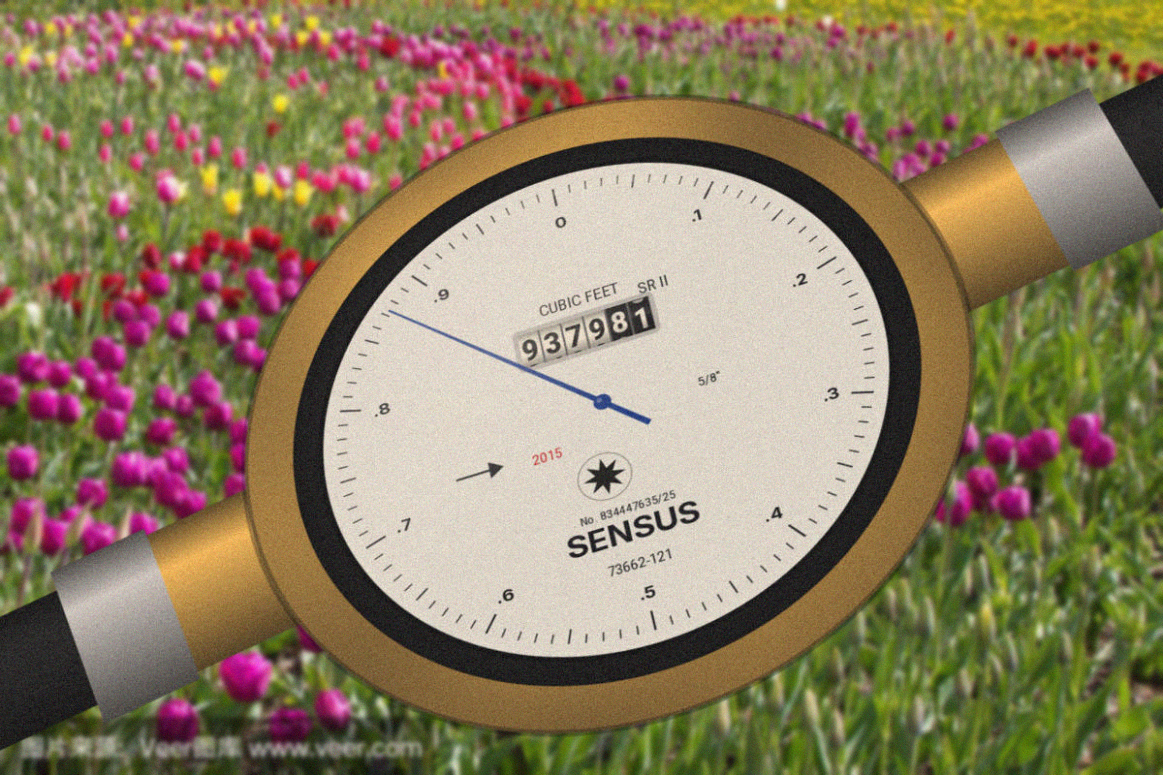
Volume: 937980.87 ft³
